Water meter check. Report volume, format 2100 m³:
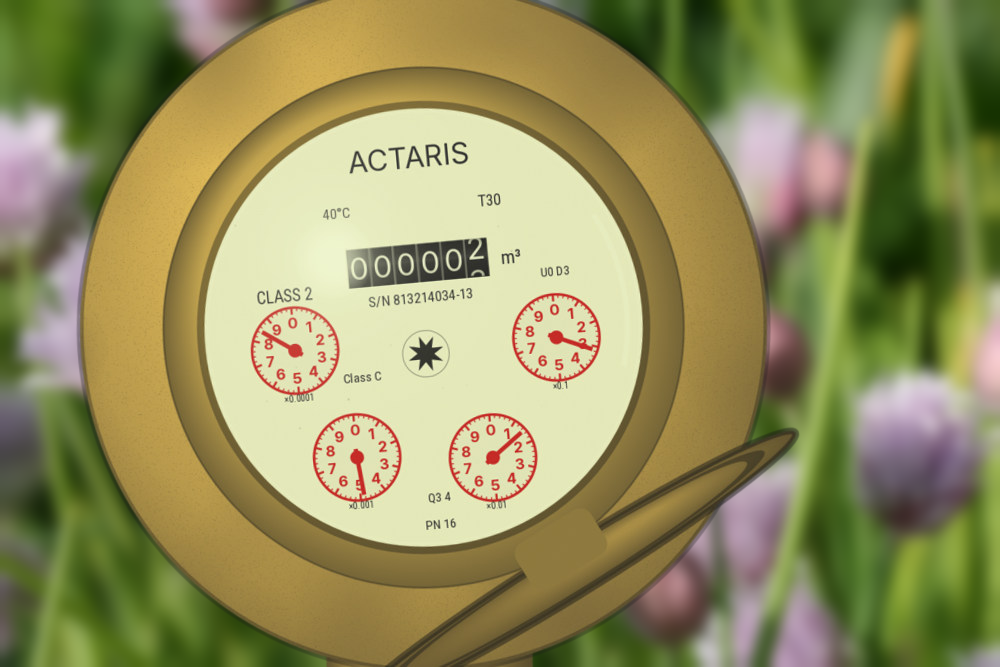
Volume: 2.3148 m³
